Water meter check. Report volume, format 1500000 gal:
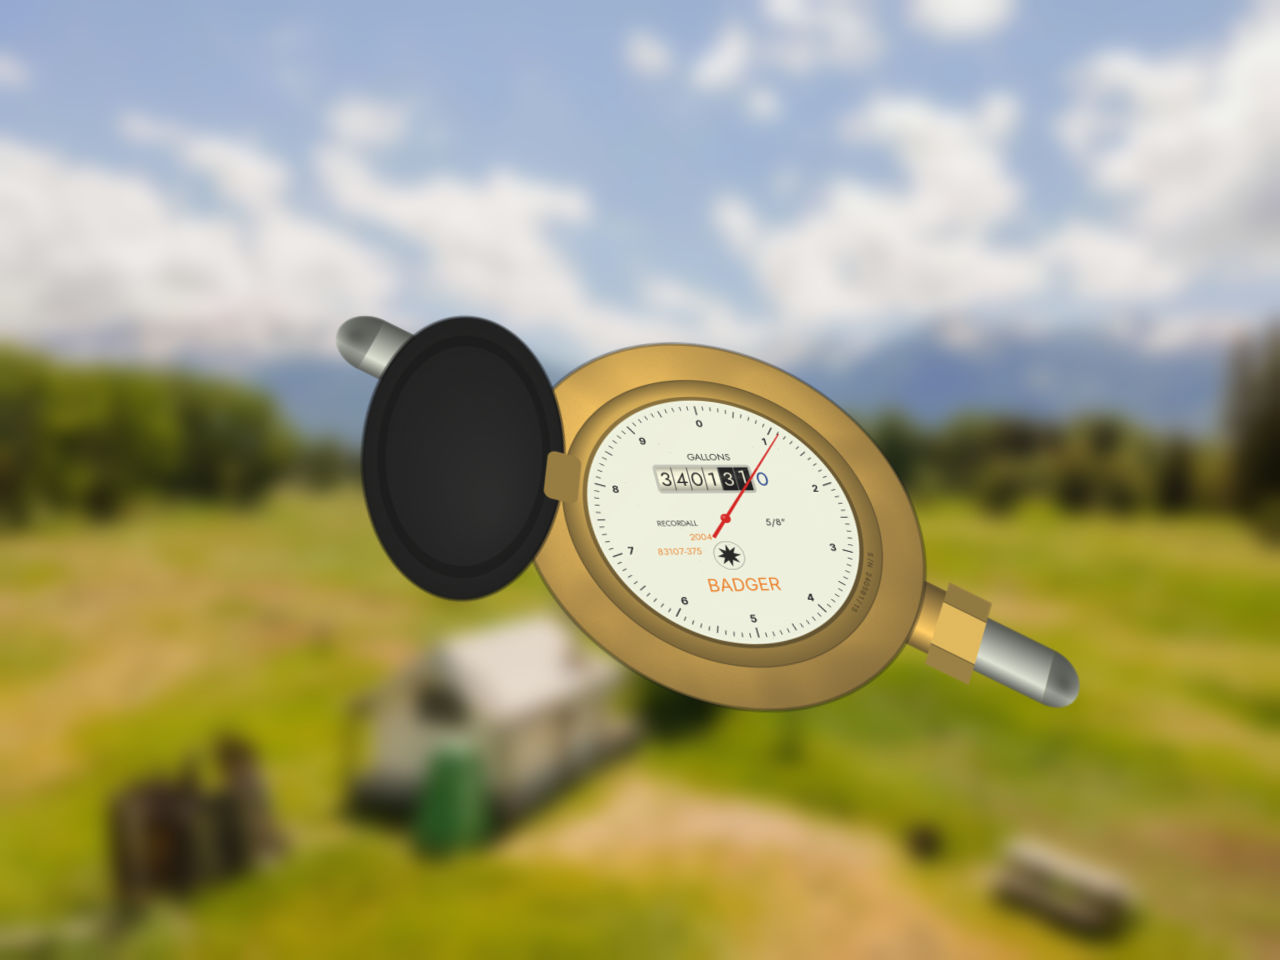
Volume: 3401311.1 gal
